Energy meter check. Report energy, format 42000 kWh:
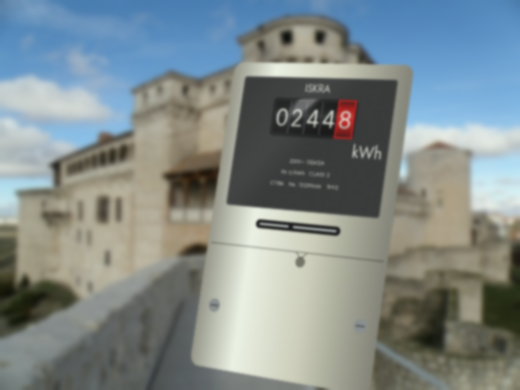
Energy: 244.8 kWh
